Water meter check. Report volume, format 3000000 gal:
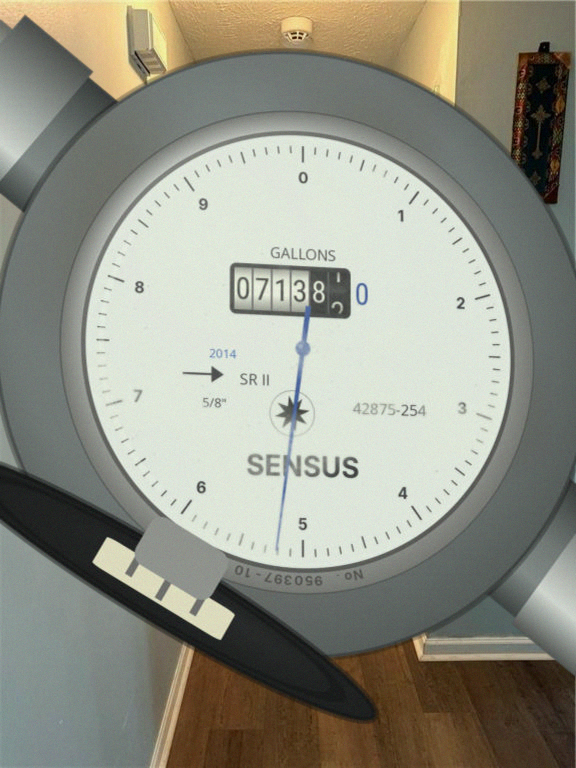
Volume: 713815.2 gal
